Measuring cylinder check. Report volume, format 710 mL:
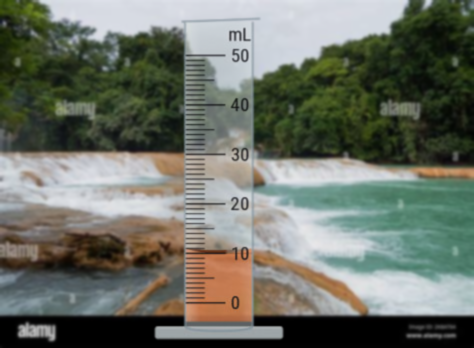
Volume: 10 mL
